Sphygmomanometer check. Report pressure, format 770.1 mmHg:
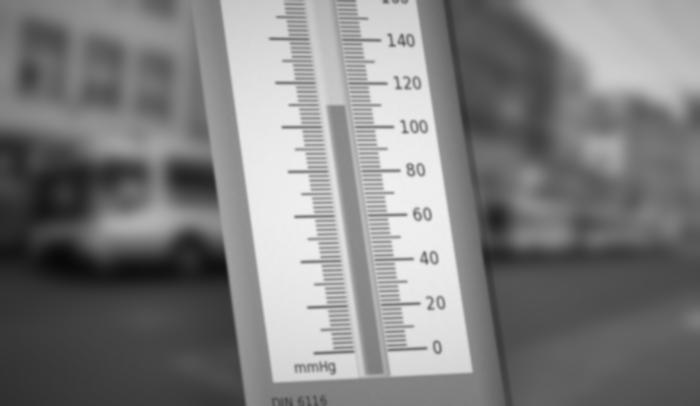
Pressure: 110 mmHg
